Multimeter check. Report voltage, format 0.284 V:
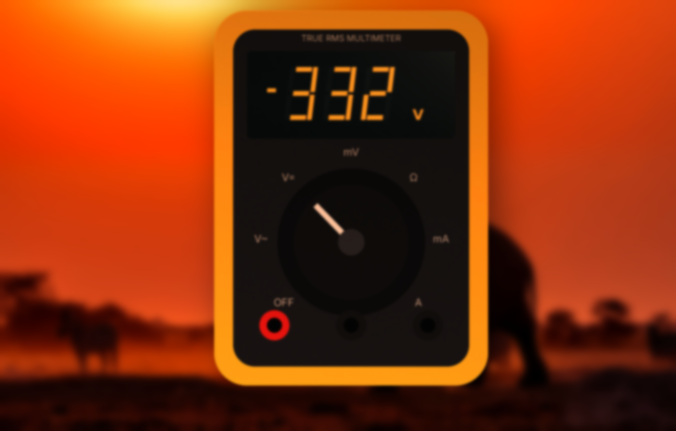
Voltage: -332 V
